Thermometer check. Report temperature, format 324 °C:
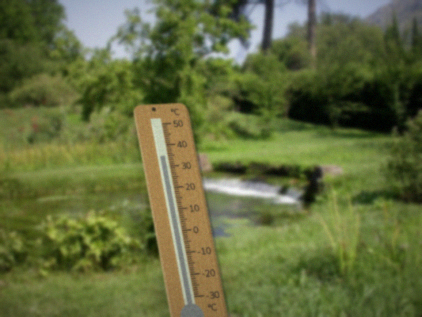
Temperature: 35 °C
